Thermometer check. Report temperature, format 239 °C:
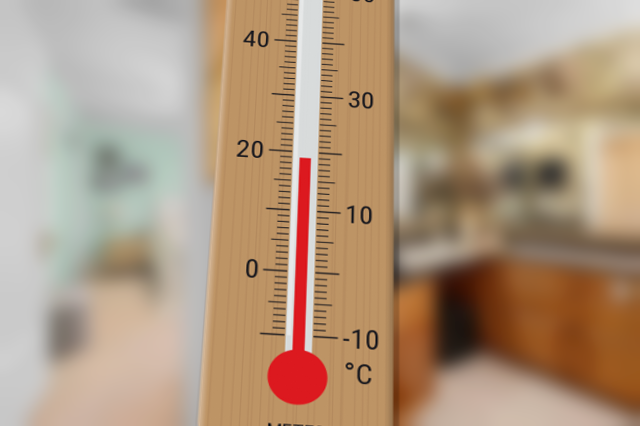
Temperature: 19 °C
